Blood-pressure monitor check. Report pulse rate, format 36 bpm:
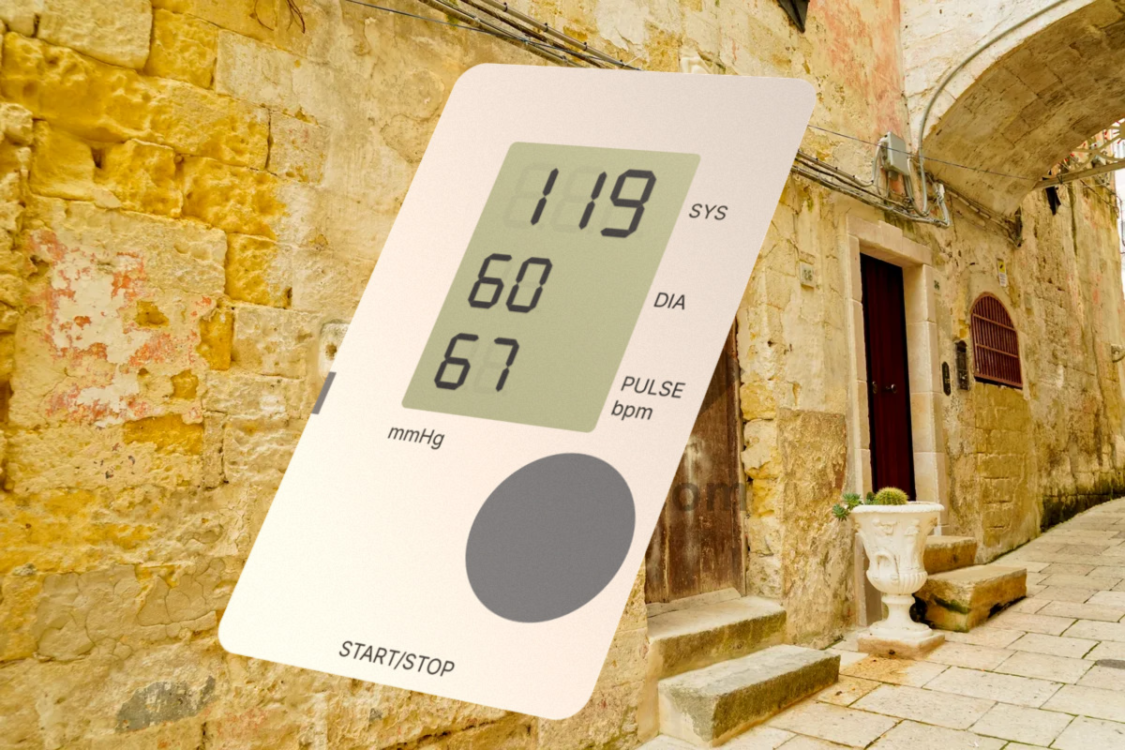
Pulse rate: 67 bpm
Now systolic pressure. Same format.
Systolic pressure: 119 mmHg
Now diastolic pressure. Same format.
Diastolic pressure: 60 mmHg
